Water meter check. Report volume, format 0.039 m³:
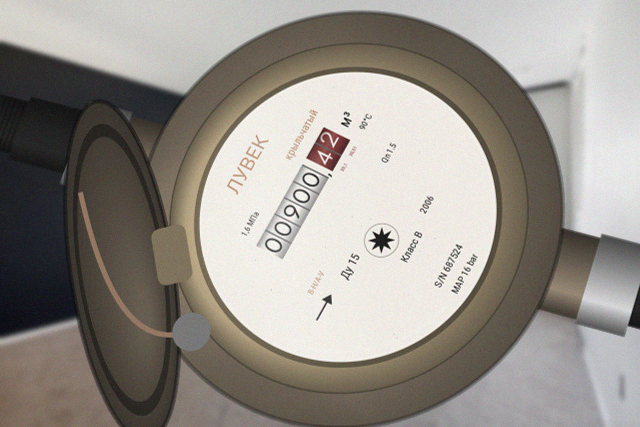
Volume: 900.42 m³
